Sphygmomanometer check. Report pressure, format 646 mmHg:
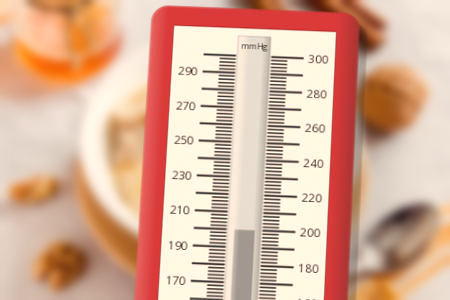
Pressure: 200 mmHg
